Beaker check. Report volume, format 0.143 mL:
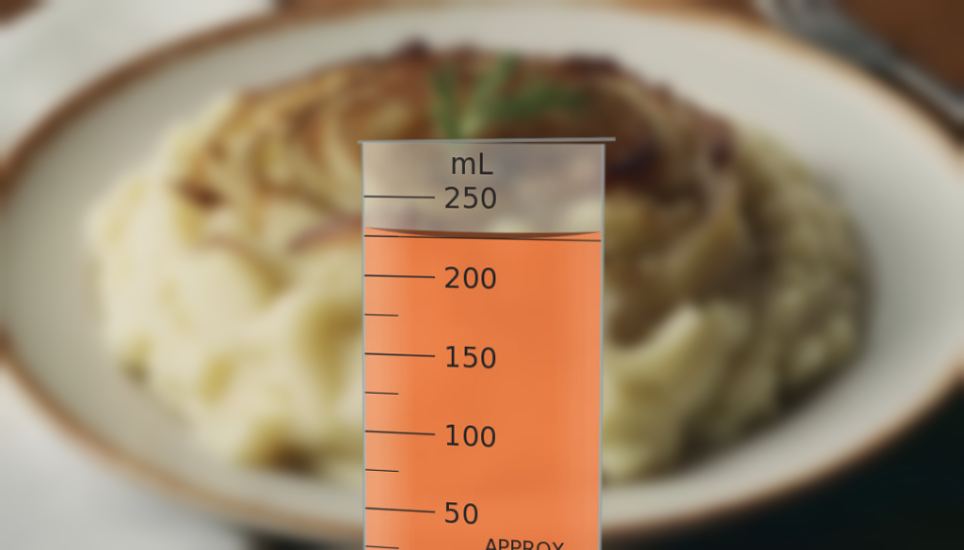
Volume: 225 mL
